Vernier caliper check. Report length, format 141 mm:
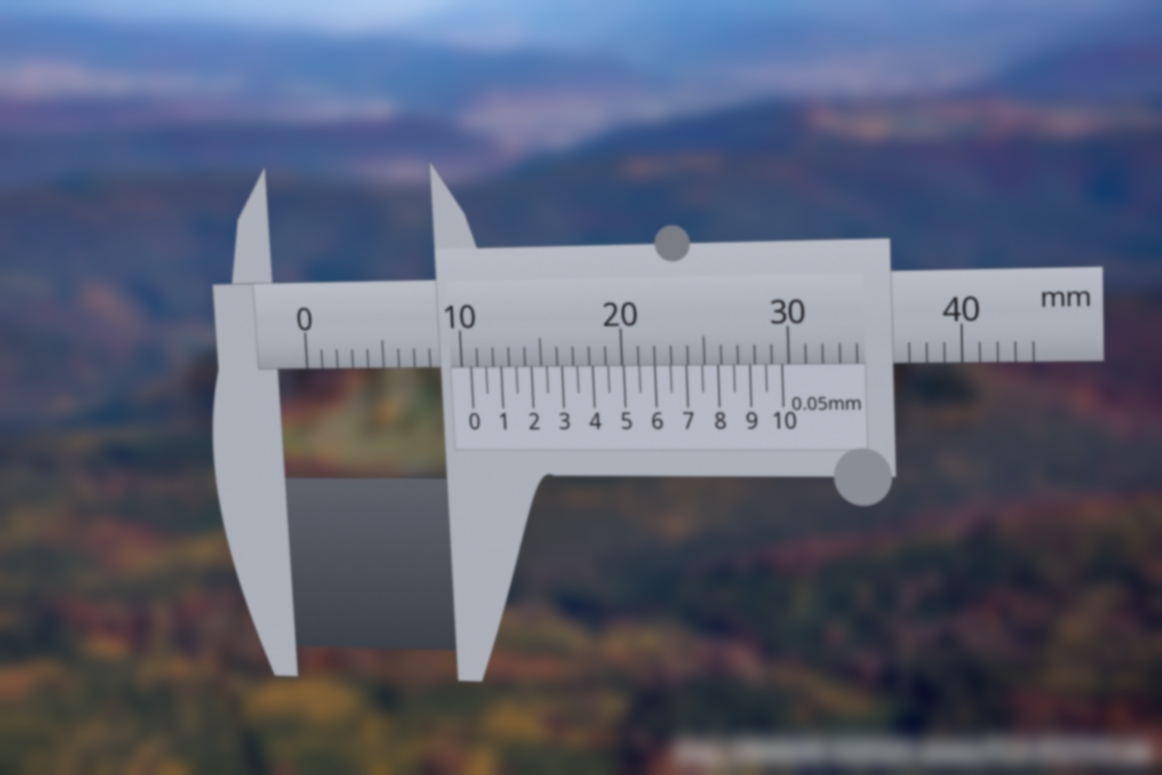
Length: 10.6 mm
